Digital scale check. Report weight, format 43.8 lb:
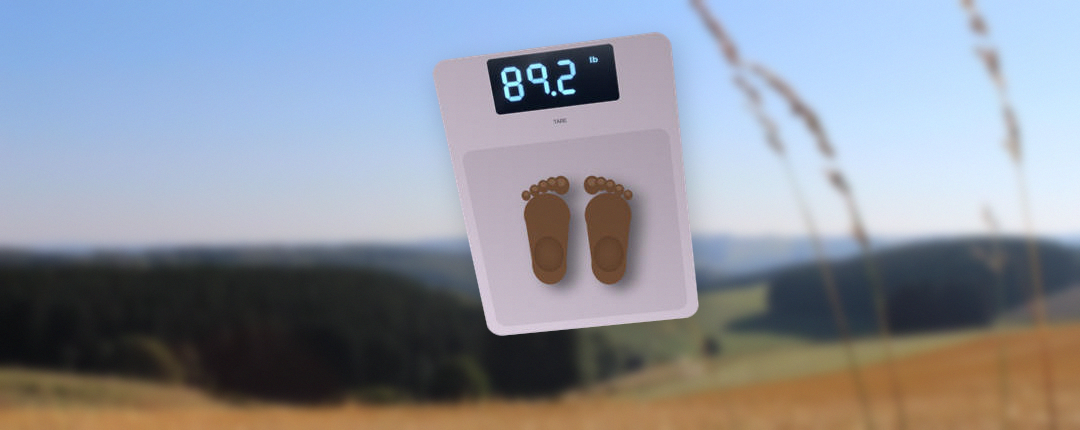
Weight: 89.2 lb
